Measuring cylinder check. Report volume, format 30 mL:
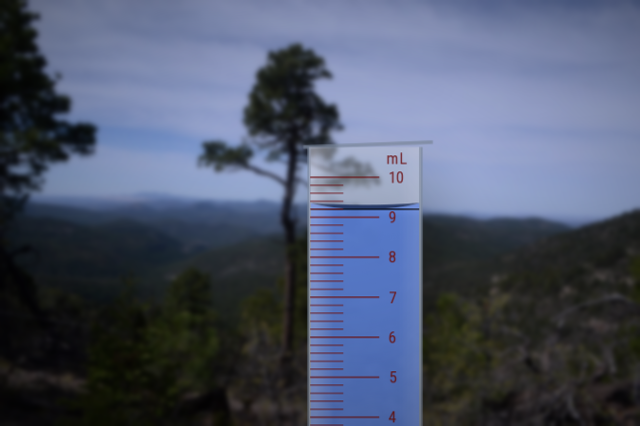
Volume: 9.2 mL
